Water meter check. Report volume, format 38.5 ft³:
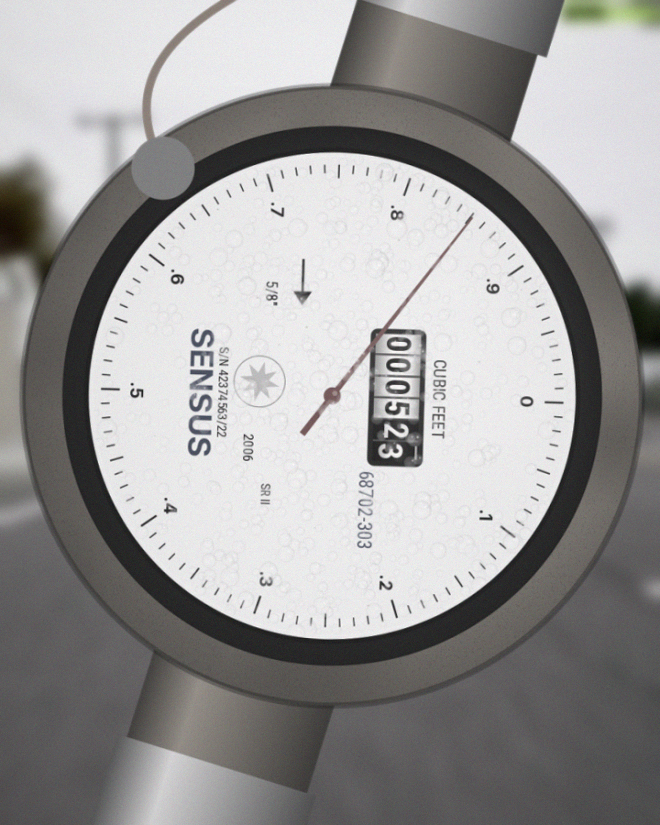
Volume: 522.85 ft³
